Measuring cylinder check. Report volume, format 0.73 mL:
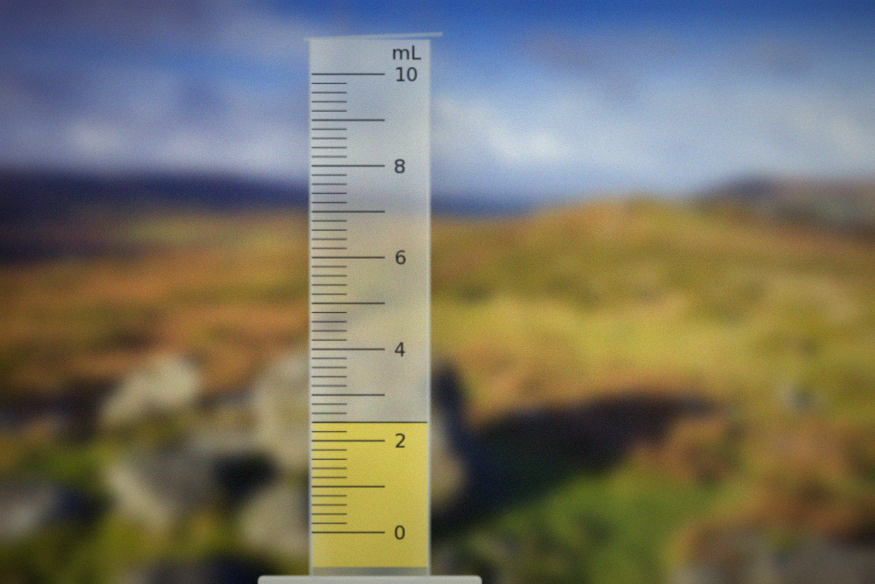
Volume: 2.4 mL
